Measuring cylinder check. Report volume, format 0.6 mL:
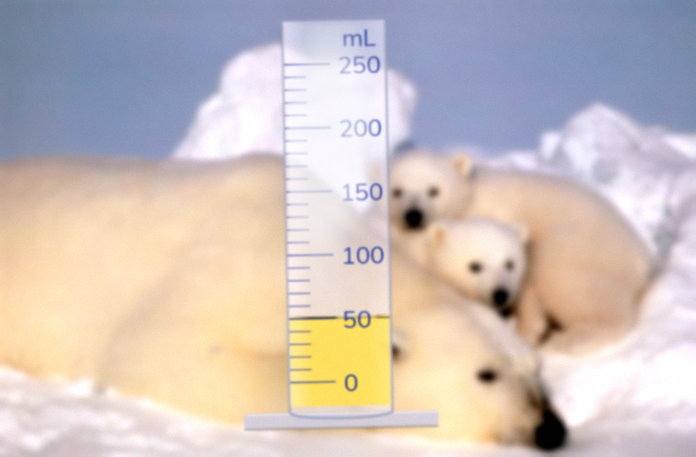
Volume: 50 mL
